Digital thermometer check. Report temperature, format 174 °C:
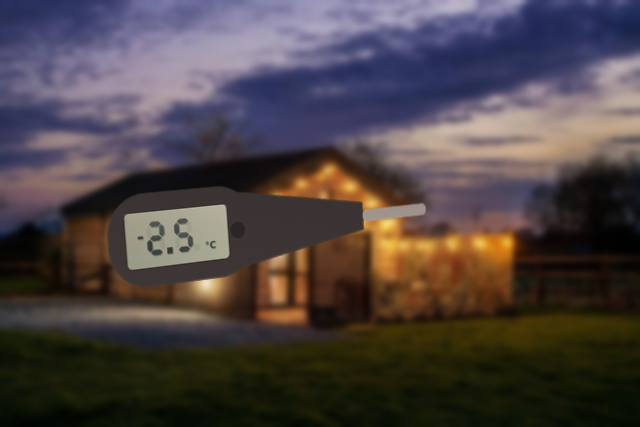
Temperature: -2.5 °C
